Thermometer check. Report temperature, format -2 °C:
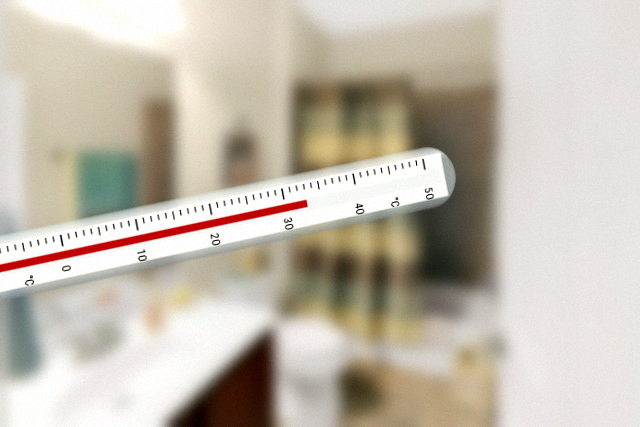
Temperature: 33 °C
